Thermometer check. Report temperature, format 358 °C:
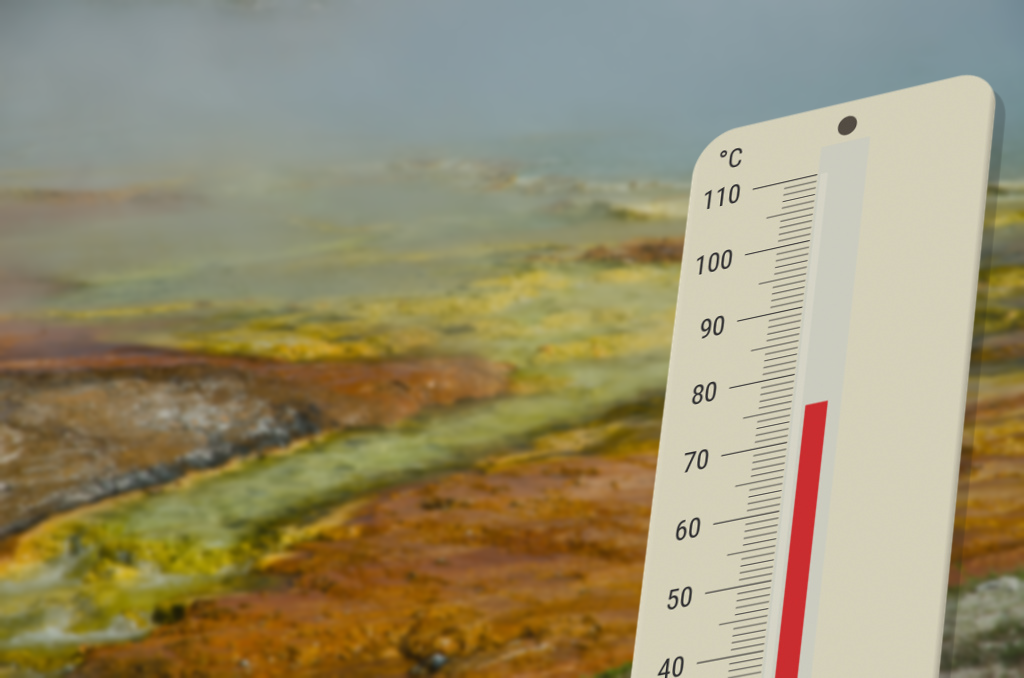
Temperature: 75 °C
